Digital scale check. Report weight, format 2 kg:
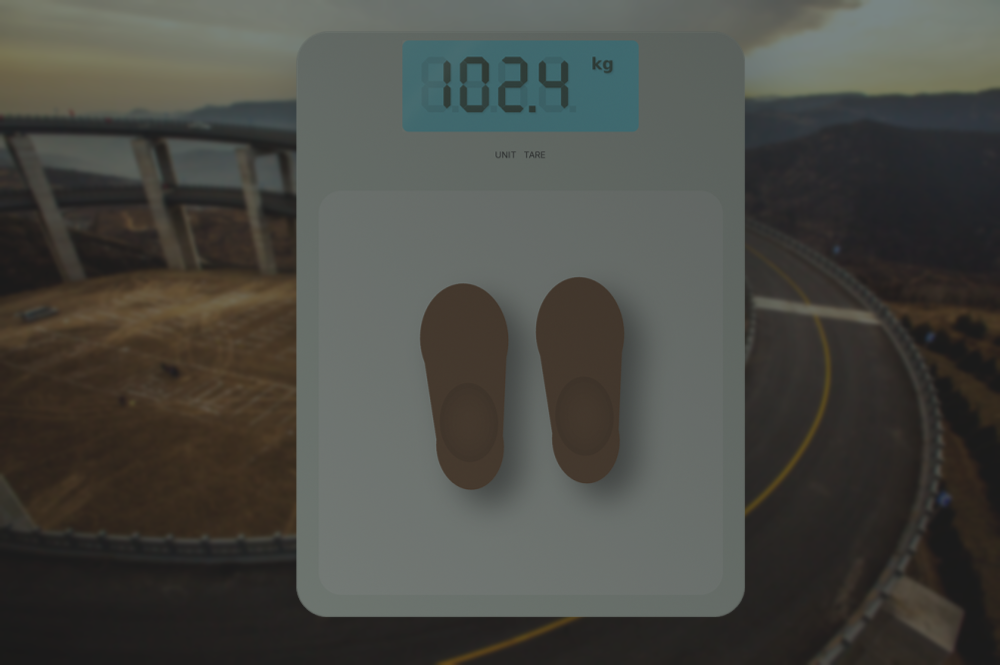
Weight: 102.4 kg
